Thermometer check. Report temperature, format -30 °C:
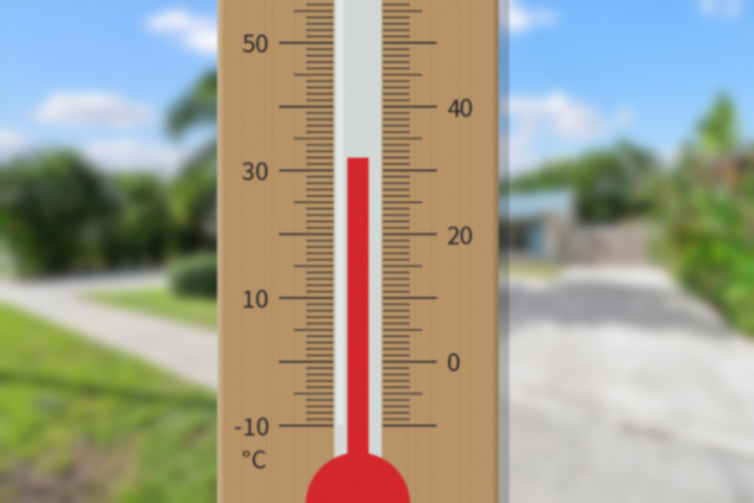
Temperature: 32 °C
